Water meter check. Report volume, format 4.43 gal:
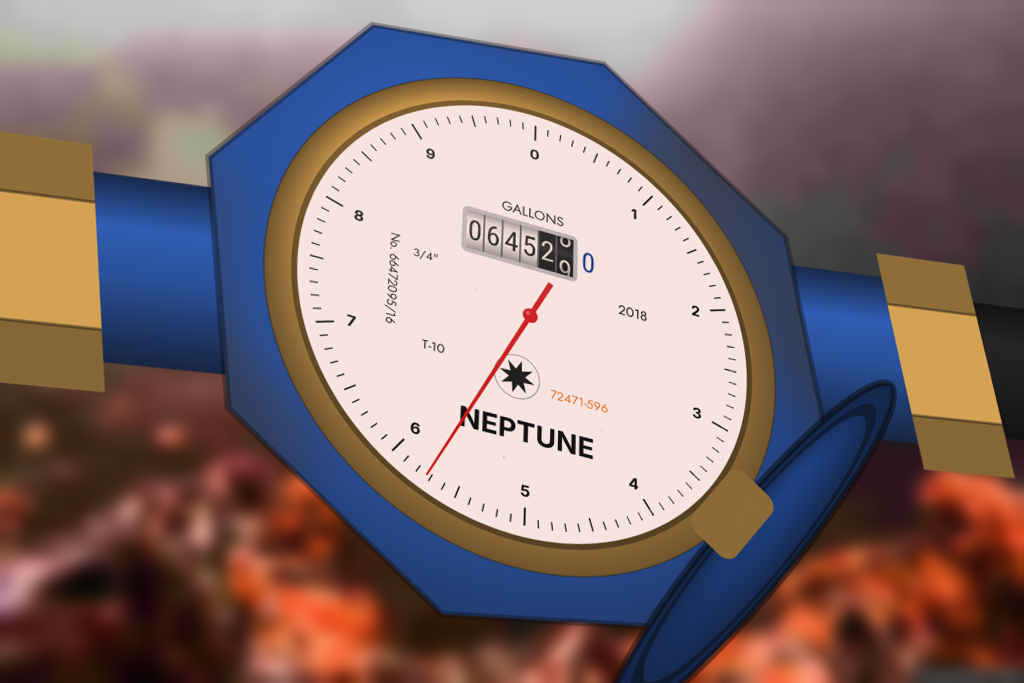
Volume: 645285.7 gal
